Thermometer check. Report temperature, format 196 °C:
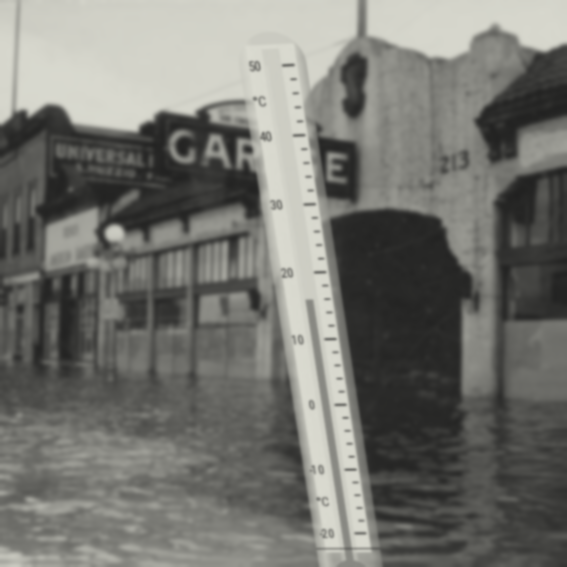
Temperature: 16 °C
